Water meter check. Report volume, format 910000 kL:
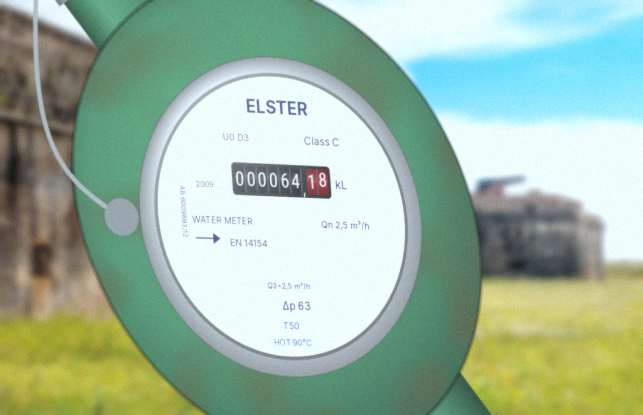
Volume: 64.18 kL
